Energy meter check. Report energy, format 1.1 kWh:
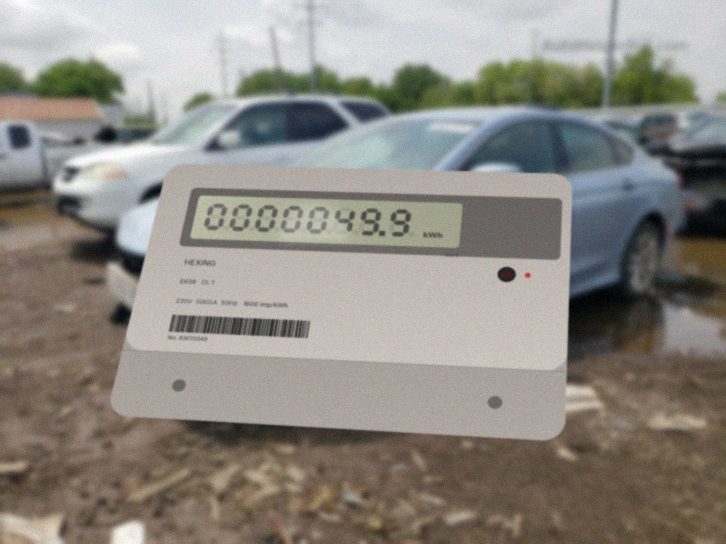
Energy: 49.9 kWh
